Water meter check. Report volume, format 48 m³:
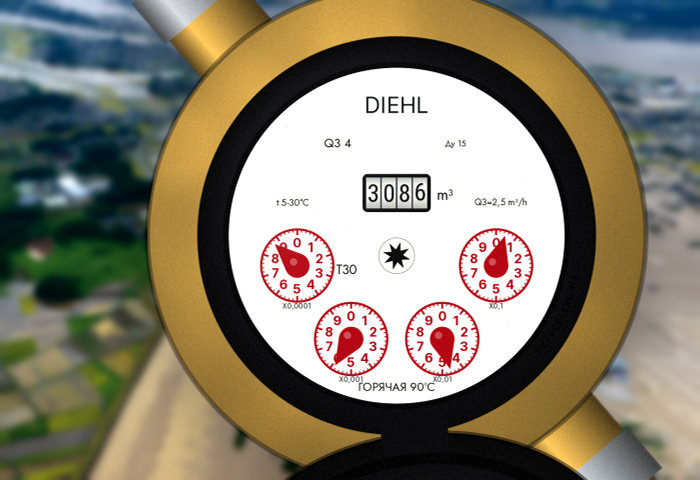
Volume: 3086.0458 m³
